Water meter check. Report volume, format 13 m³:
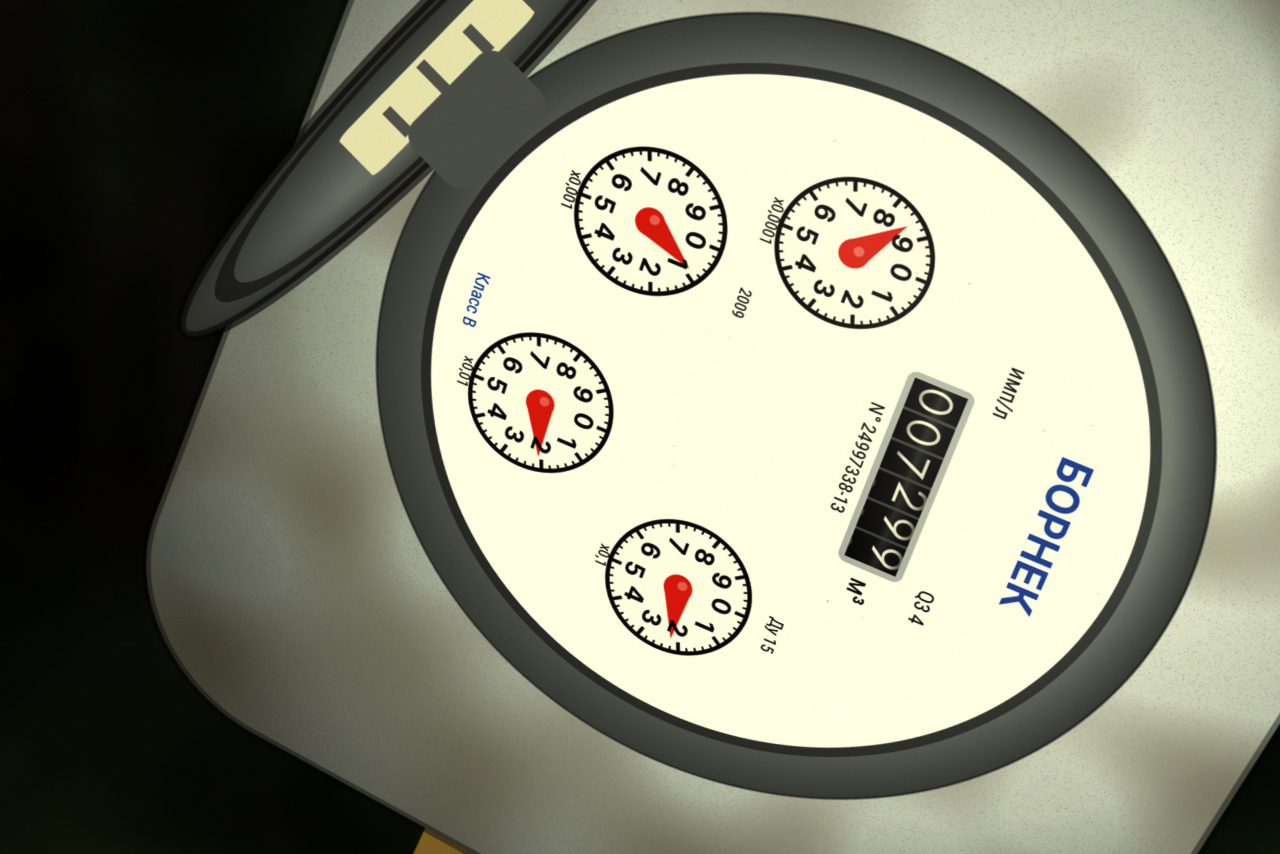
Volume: 7299.2208 m³
